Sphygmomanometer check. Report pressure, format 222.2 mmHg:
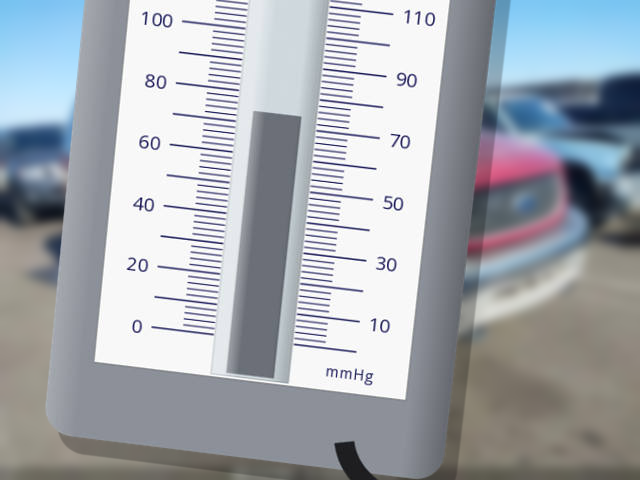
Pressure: 74 mmHg
